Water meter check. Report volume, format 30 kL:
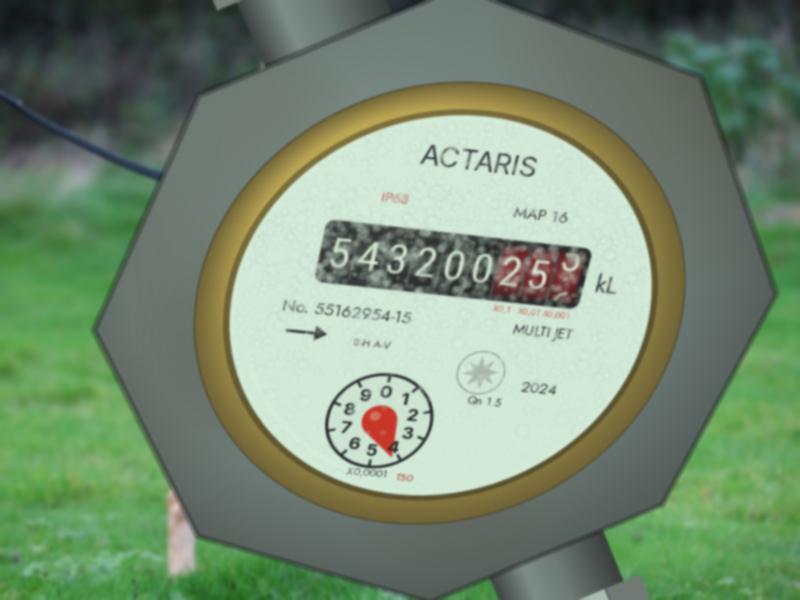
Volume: 543200.2554 kL
